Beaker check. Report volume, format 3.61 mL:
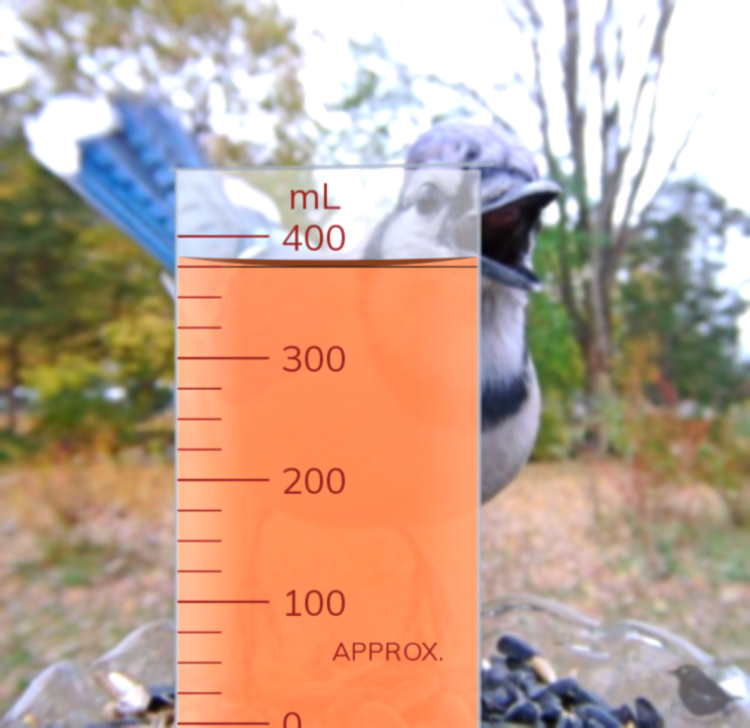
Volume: 375 mL
